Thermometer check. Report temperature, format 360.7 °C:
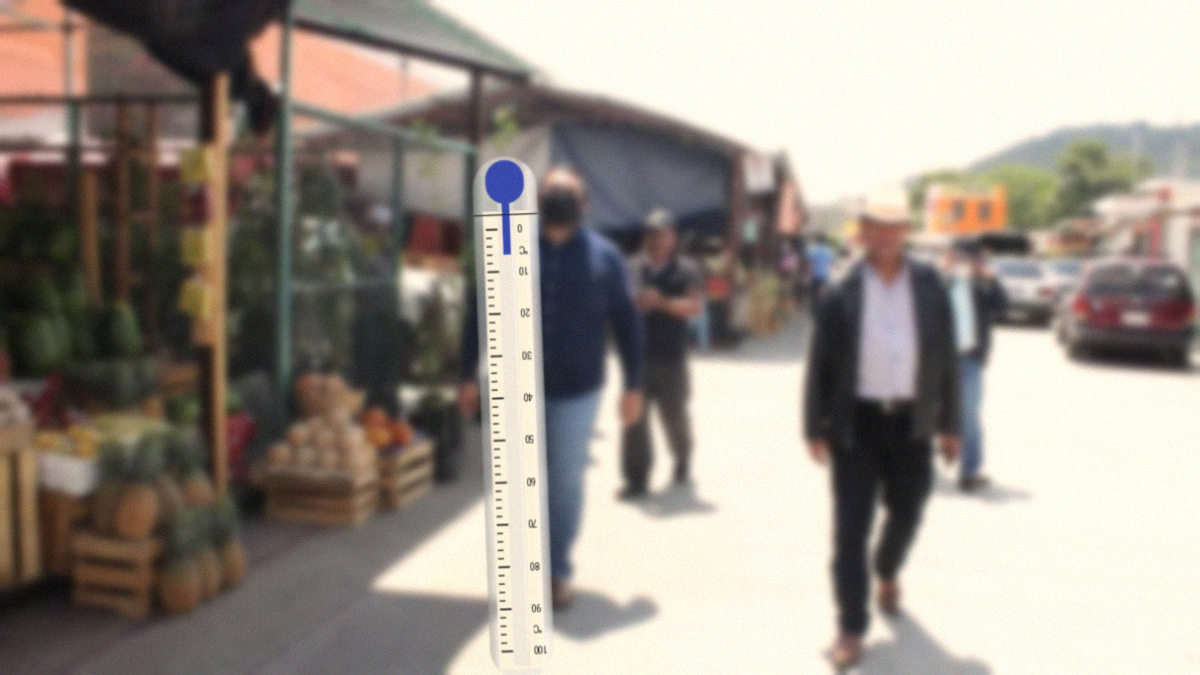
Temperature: 6 °C
